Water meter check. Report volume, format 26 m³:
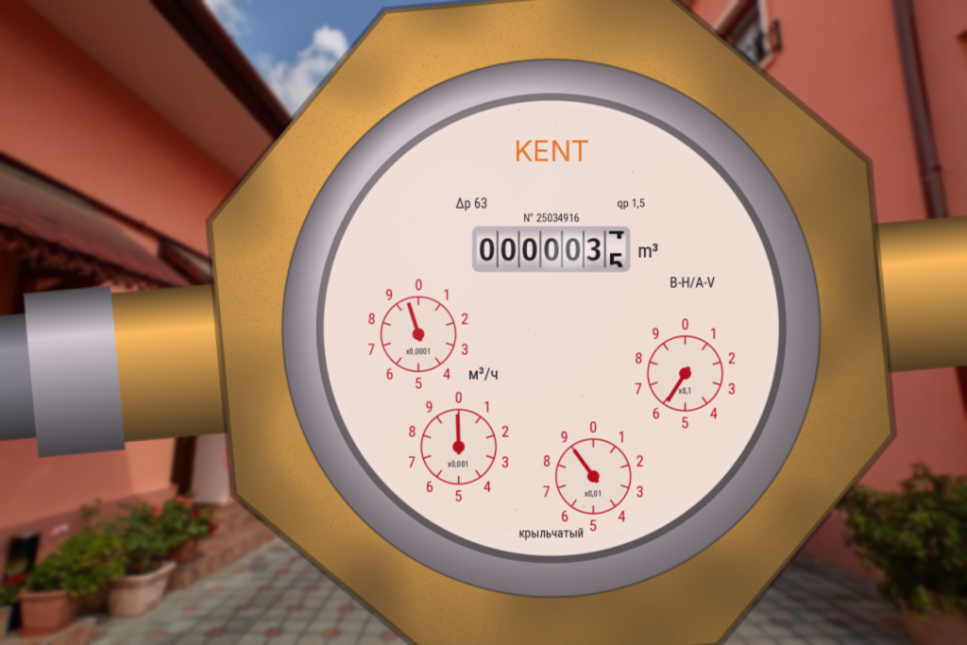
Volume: 34.5899 m³
